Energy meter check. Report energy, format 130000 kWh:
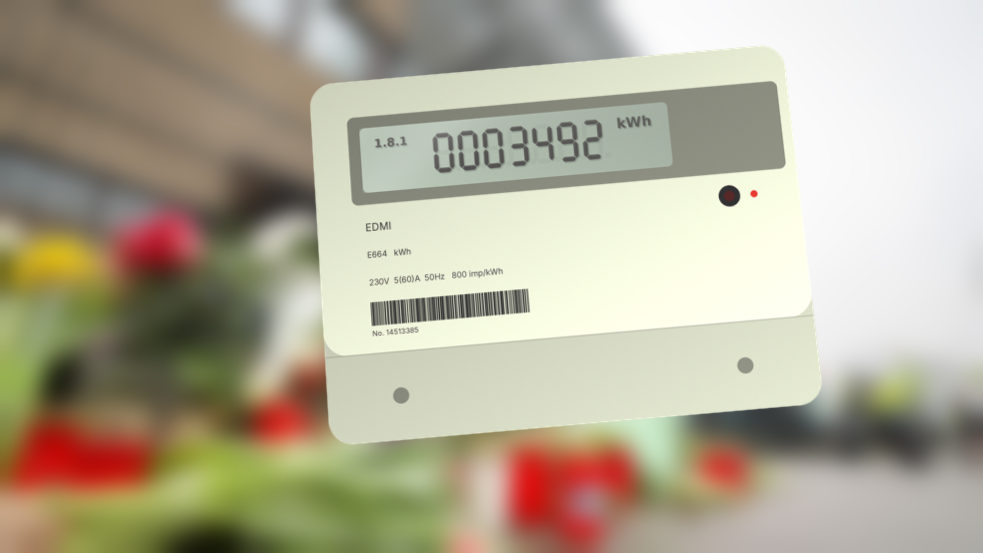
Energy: 3492 kWh
